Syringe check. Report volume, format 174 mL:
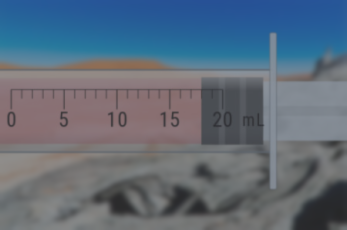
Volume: 18 mL
